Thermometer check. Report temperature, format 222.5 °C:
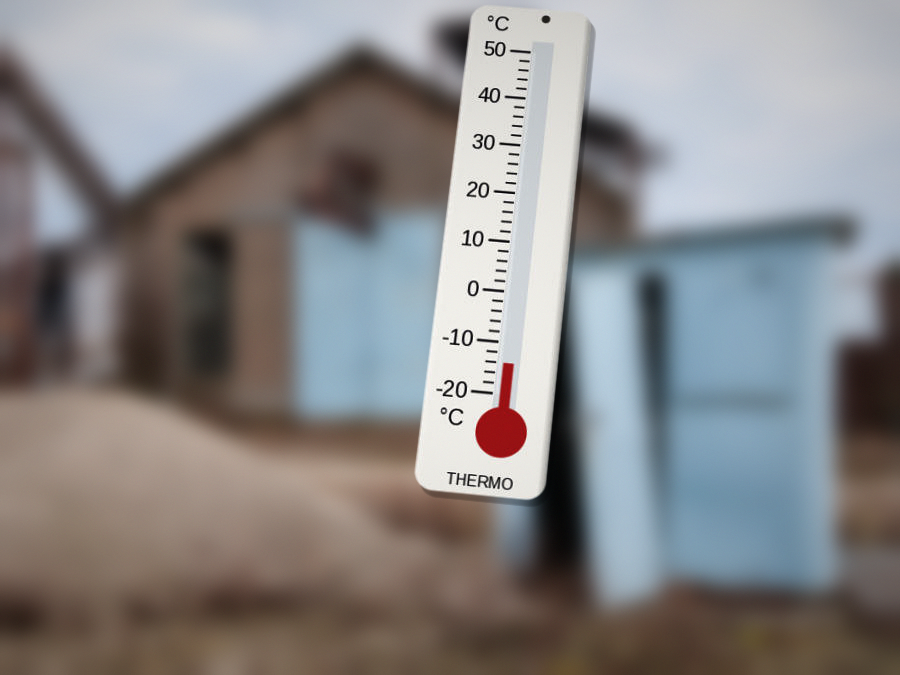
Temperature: -14 °C
